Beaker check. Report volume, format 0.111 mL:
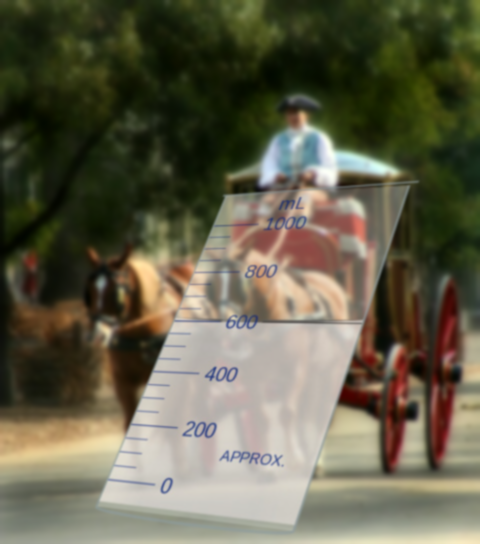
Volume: 600 mL
